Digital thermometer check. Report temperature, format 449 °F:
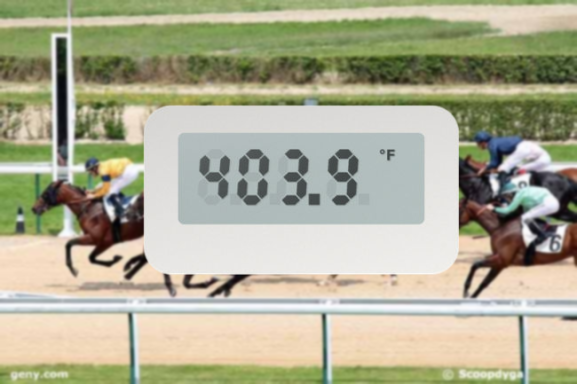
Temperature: 403.9 °F
